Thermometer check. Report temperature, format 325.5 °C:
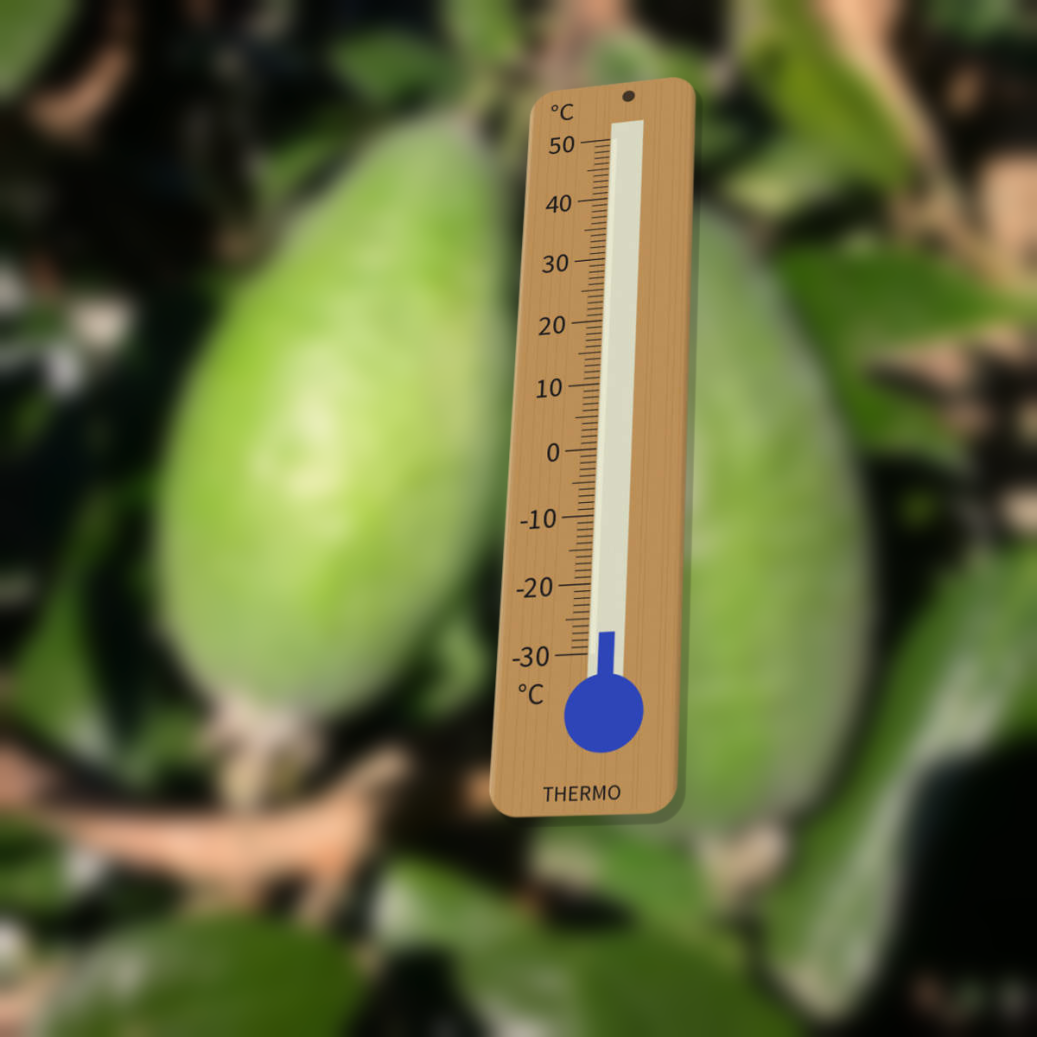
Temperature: -27 °C
